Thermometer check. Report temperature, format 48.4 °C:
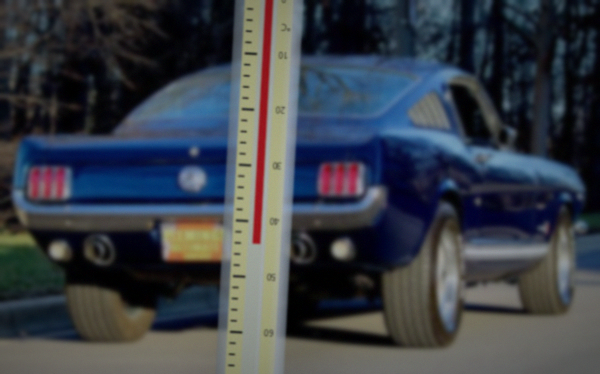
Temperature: 44 °C
